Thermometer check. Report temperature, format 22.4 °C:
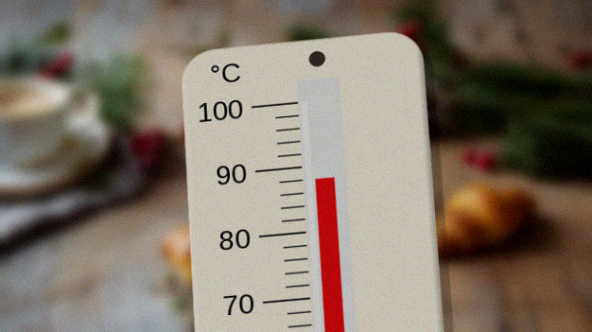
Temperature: 88 °C
